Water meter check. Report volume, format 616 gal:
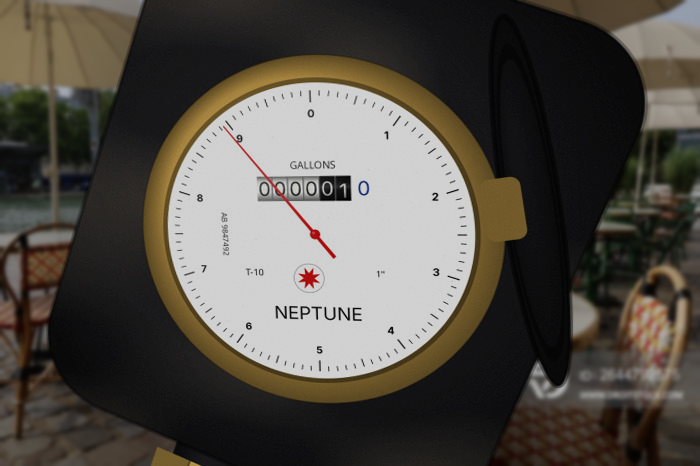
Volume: 8.9 gal
